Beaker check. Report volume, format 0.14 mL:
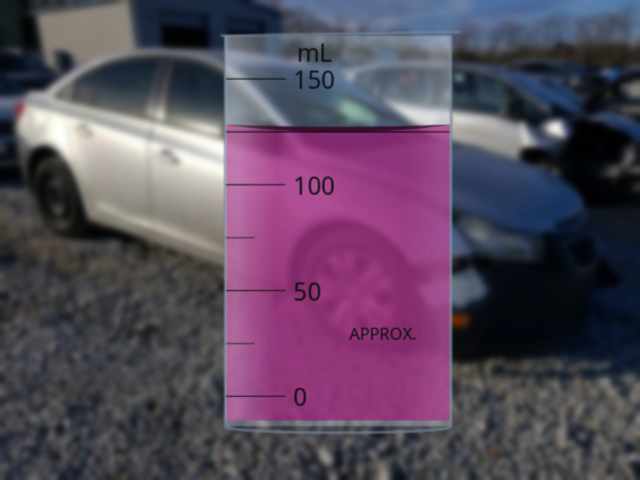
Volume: 125 mL
